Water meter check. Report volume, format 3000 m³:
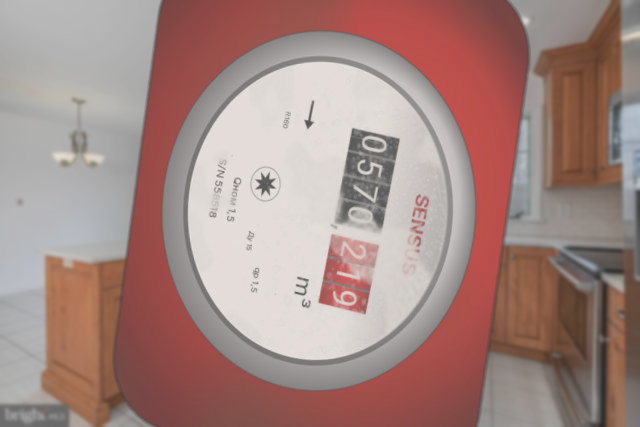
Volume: 570.219 m³
